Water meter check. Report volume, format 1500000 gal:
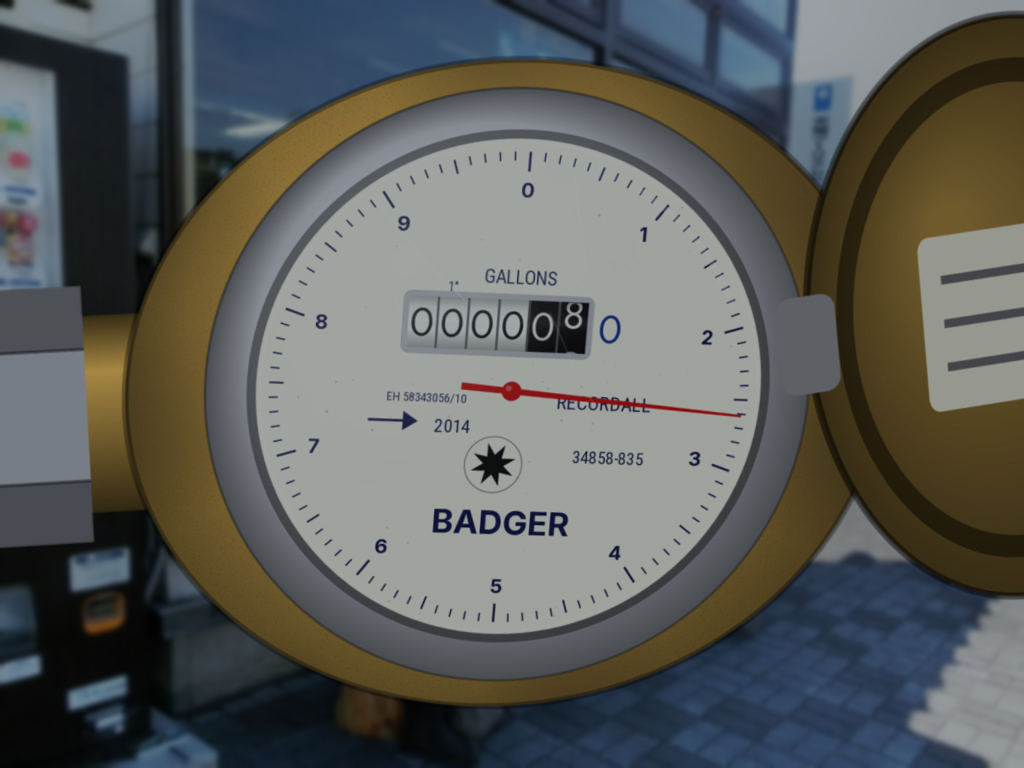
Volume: 82.6 gal
